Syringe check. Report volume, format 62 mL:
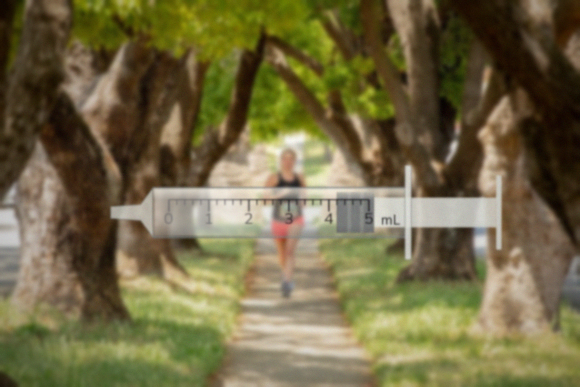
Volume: 4.2 mL
